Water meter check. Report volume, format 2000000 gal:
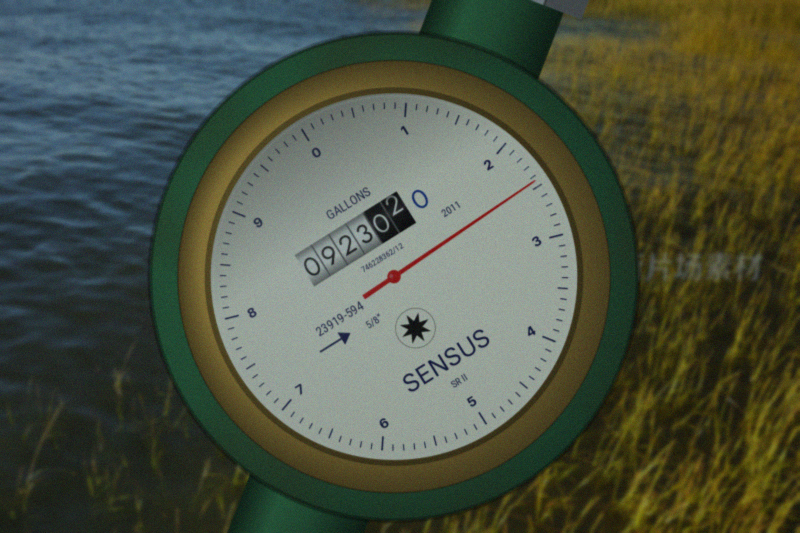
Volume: 923022.4 gal
